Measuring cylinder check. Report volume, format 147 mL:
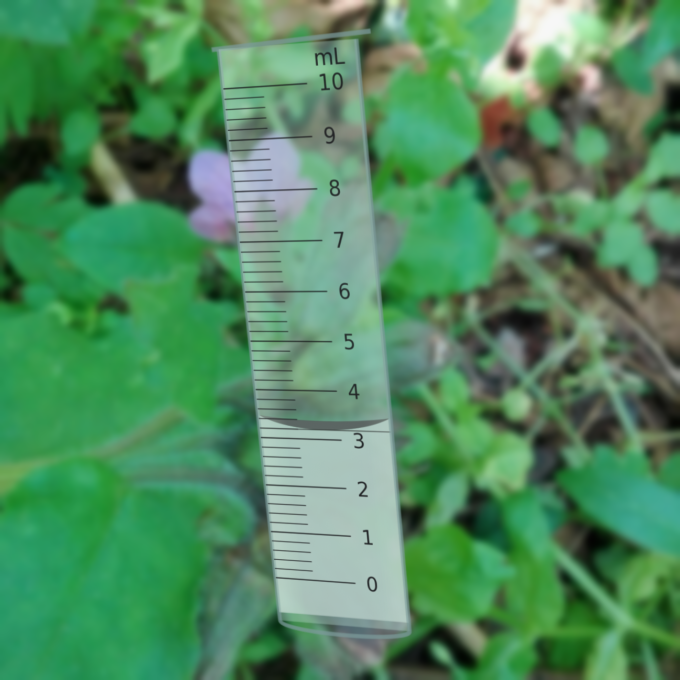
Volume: 3.2 mL
